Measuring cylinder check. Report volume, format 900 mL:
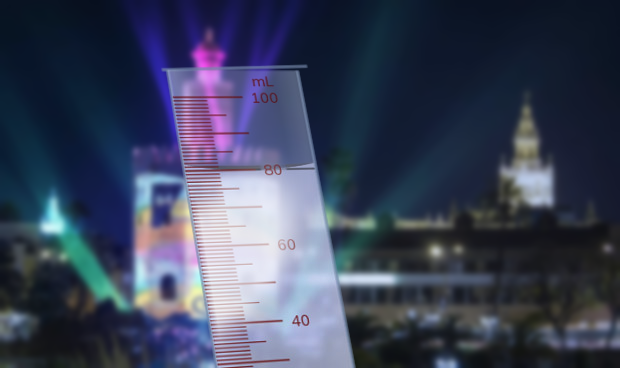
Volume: 80 mL
